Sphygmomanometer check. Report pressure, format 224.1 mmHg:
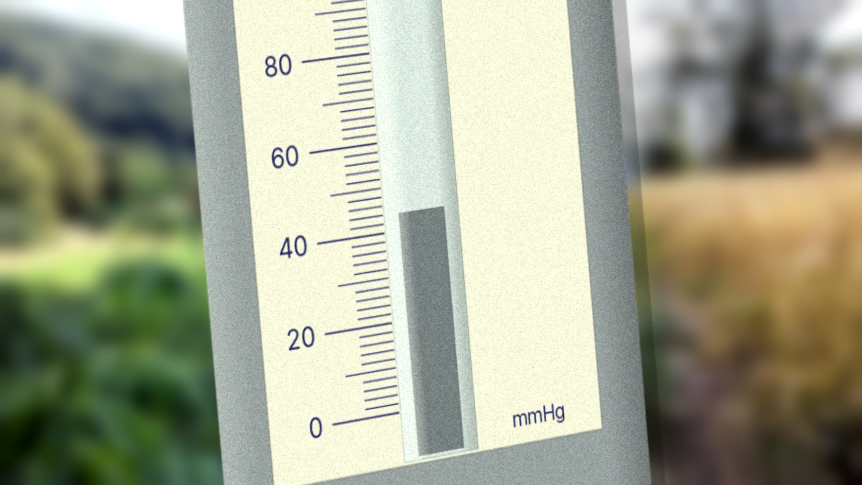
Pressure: 44 mmHg
